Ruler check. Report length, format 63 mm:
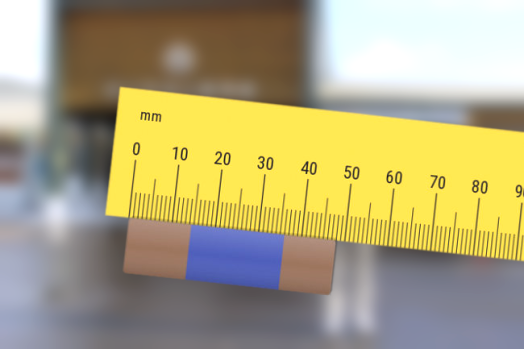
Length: 48 mm
